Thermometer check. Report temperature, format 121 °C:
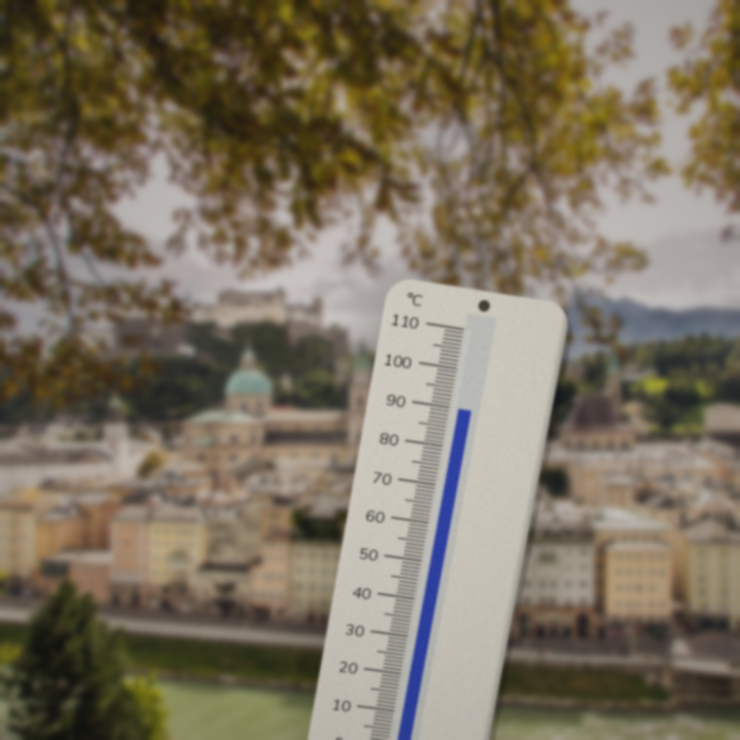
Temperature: 90 °C
